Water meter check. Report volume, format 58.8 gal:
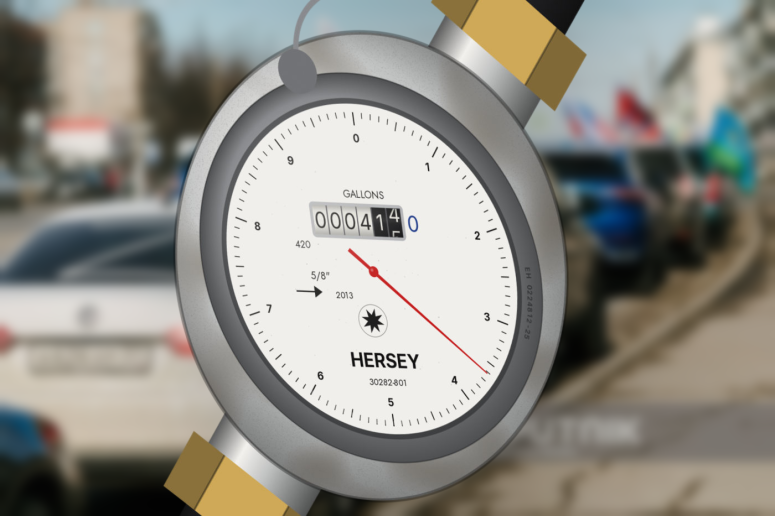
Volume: 4143.6 gal
